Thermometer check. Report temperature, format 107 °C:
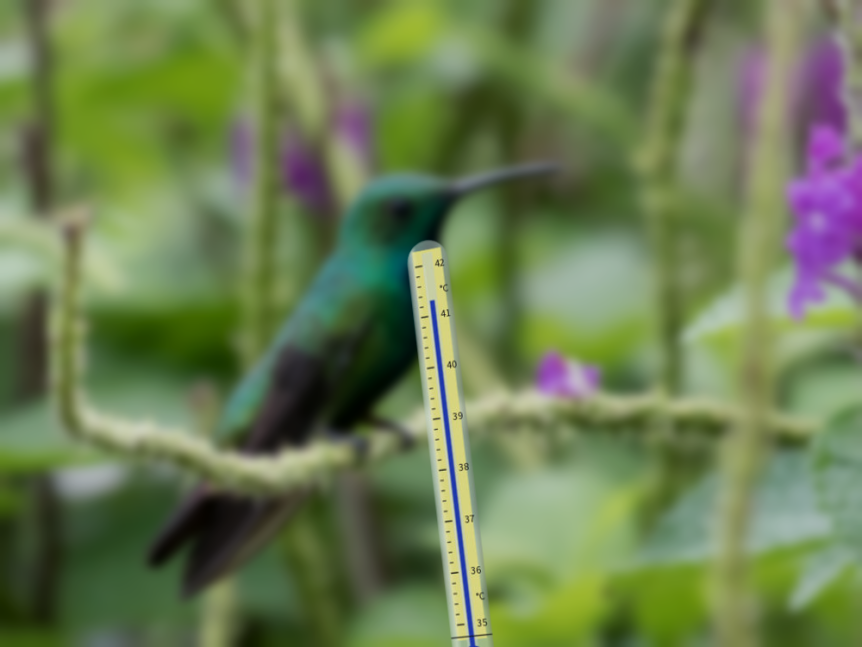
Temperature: 41.3 °C
